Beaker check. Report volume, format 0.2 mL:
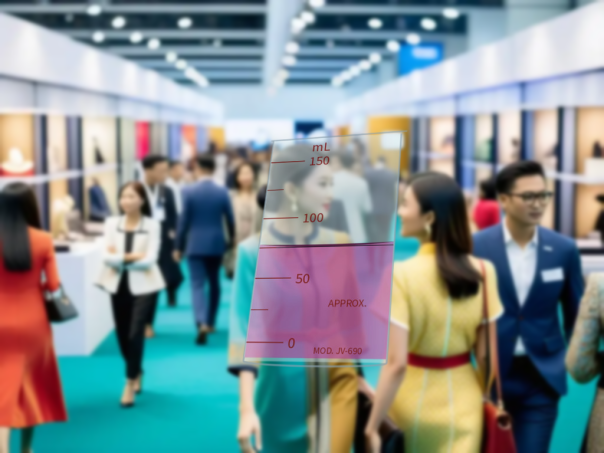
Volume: 75 mL
